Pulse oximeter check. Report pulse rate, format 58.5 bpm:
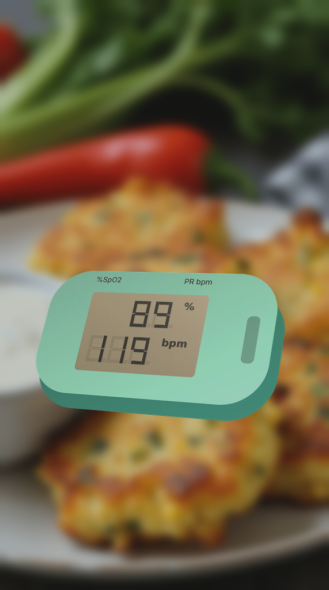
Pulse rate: 119 bpm
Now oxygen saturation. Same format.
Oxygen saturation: 89 %
